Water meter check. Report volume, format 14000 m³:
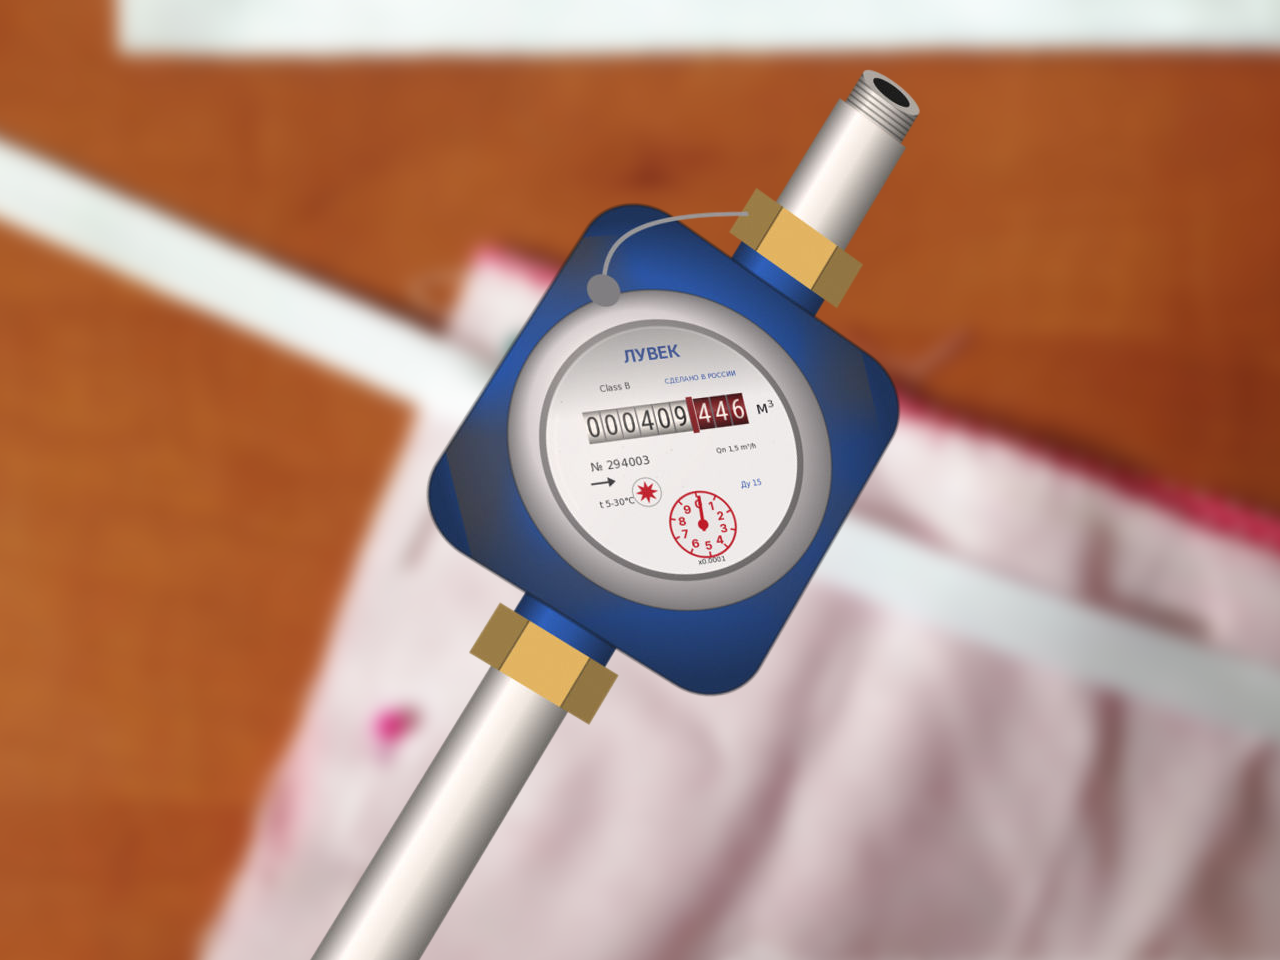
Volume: 409.4460 m³
